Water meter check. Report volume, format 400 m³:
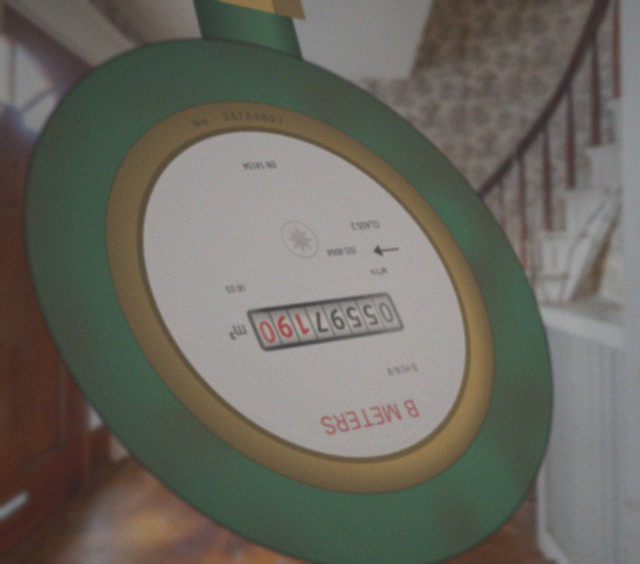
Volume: 5597.190 m³
